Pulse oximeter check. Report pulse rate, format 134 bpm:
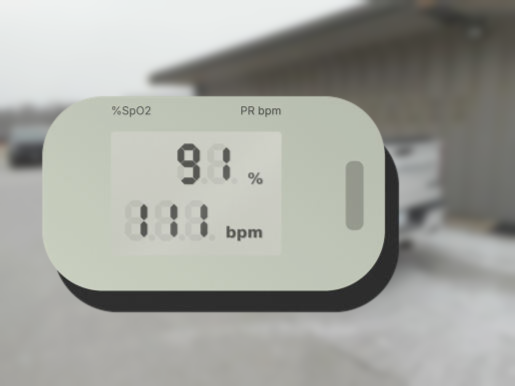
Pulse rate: 111 bpm
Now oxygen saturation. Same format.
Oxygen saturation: 91 %
